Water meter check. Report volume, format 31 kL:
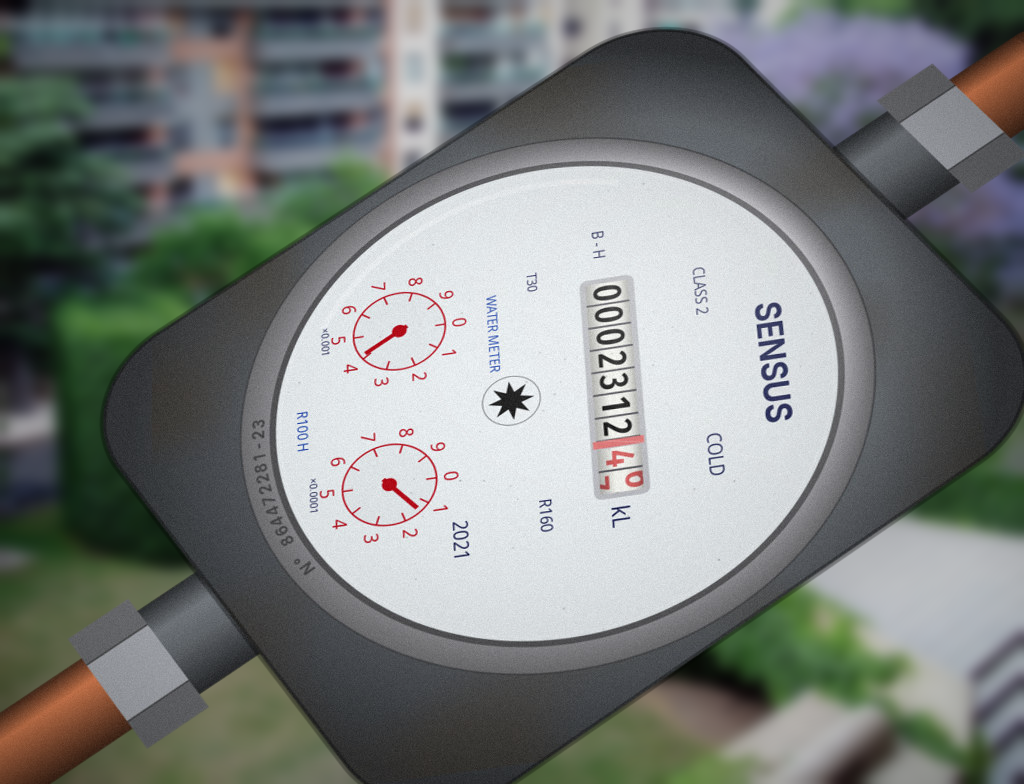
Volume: 2312.4641 kL
